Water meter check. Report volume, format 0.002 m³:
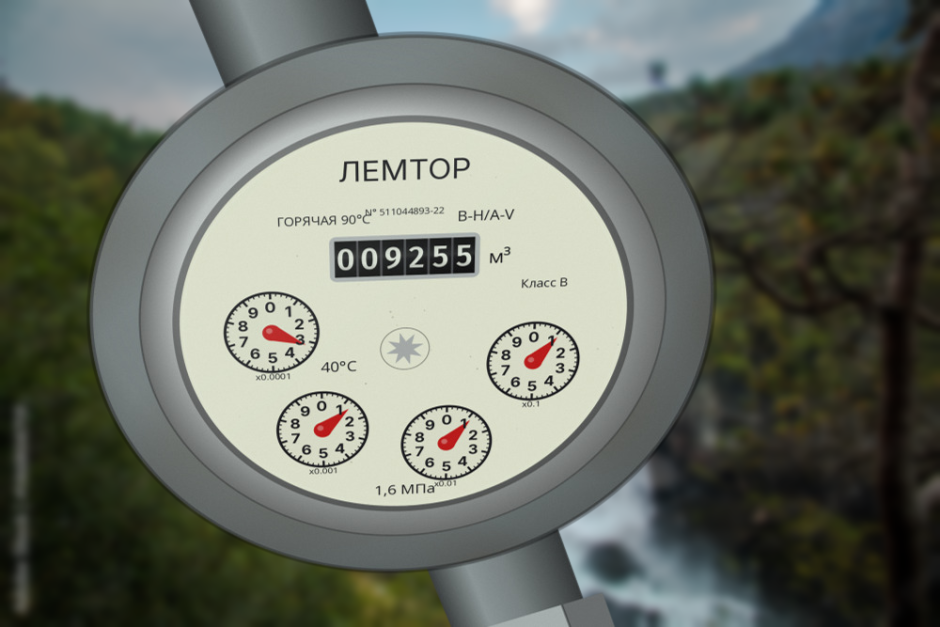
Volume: 9255.1113 m³
